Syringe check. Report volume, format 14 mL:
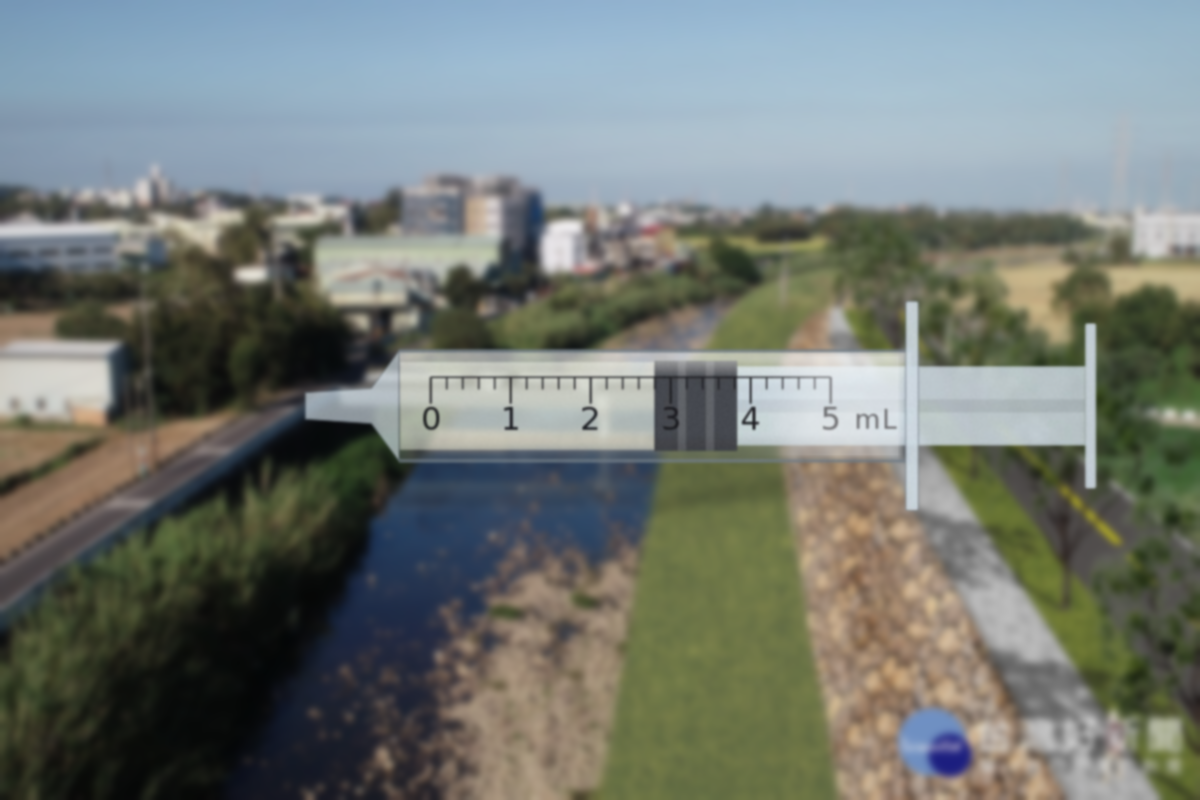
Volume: 2.8 mL
